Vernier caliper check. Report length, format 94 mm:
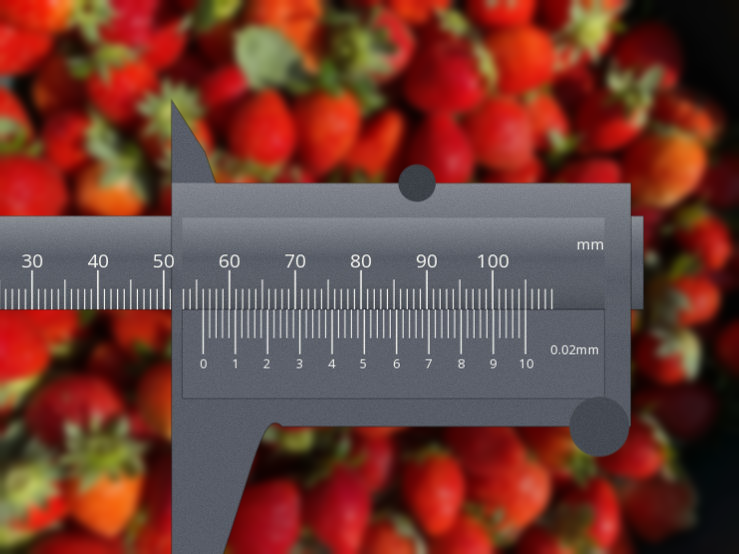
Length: 56.0 mm
